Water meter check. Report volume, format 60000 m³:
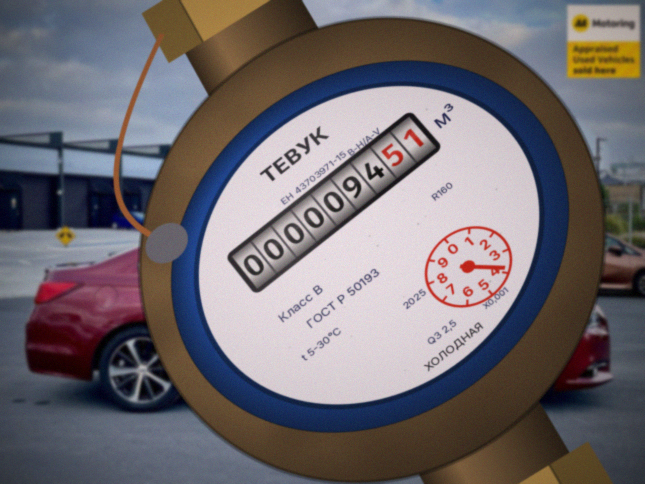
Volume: 94.513 m³
